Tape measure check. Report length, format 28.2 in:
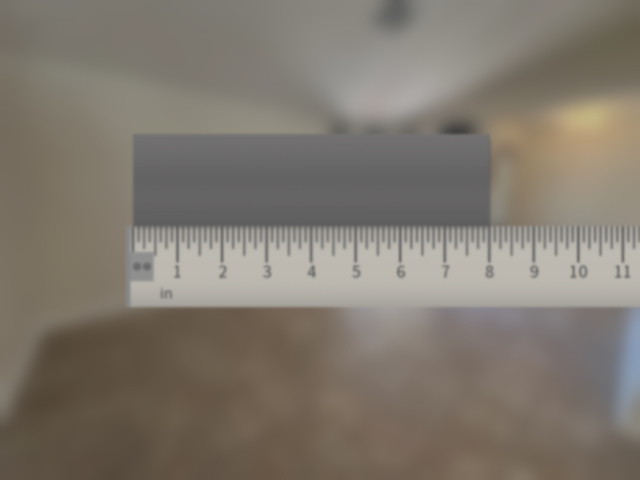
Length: 8 in
